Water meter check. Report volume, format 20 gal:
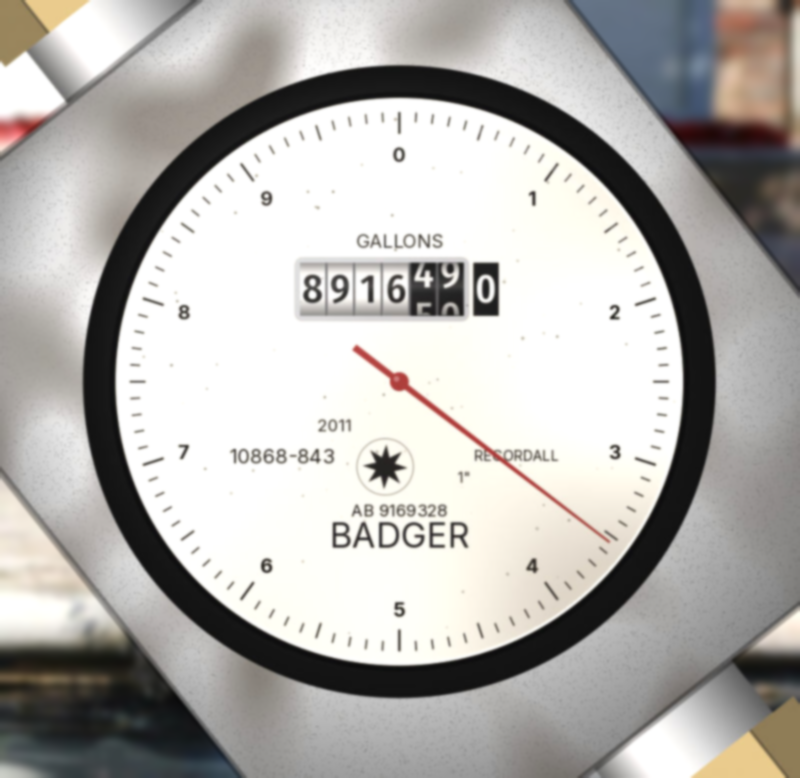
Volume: 8916493.5 gal
